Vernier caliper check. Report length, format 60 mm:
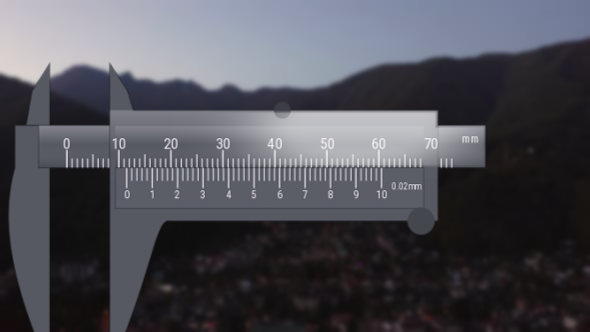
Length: 11.5 mm
